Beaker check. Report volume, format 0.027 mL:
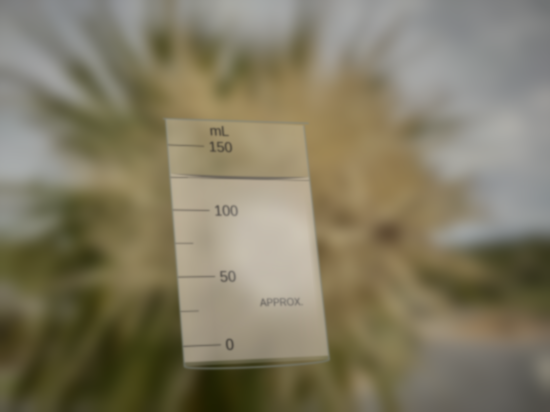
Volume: 125 mL
